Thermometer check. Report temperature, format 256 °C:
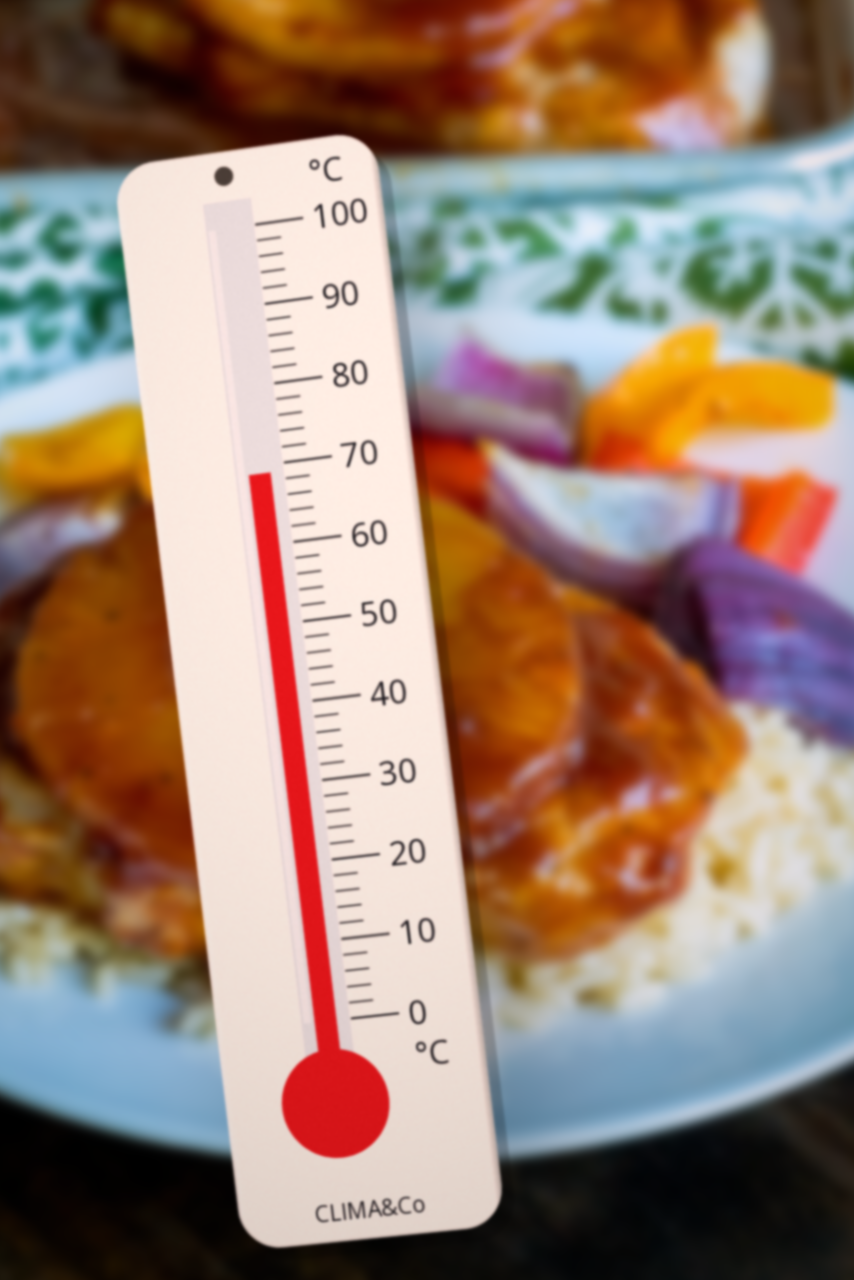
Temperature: 69 °C
